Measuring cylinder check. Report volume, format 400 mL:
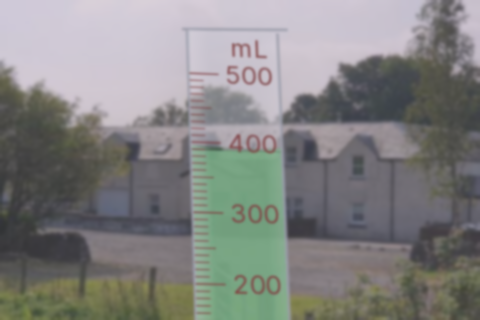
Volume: 390 mL
